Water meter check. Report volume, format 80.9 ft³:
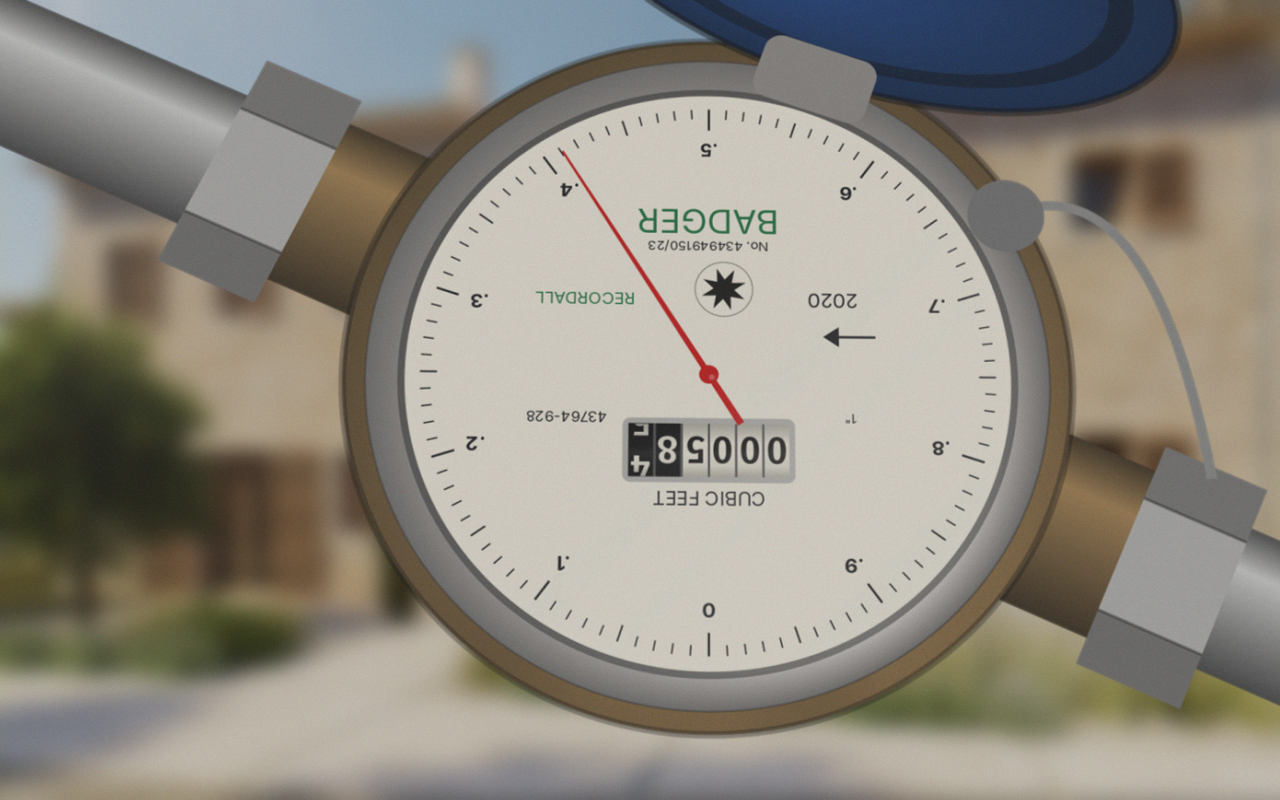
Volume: 584.41 ft³
